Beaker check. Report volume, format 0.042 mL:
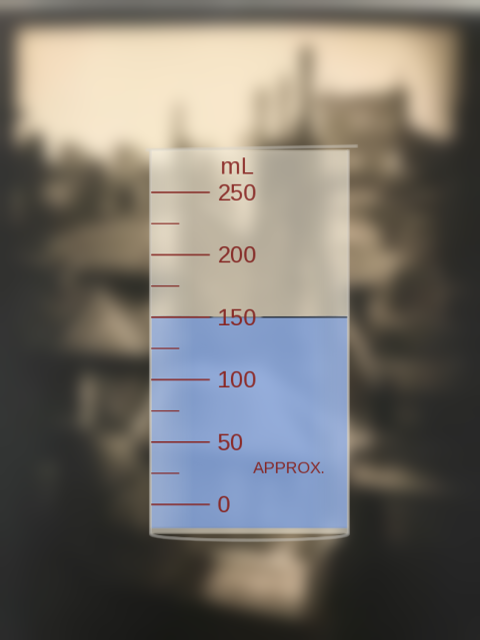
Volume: 150 mL
